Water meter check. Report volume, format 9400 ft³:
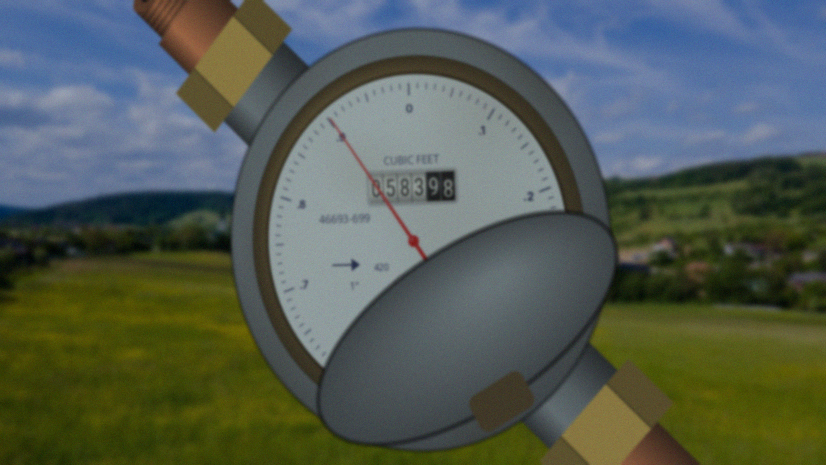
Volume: 58397.90 ft³
